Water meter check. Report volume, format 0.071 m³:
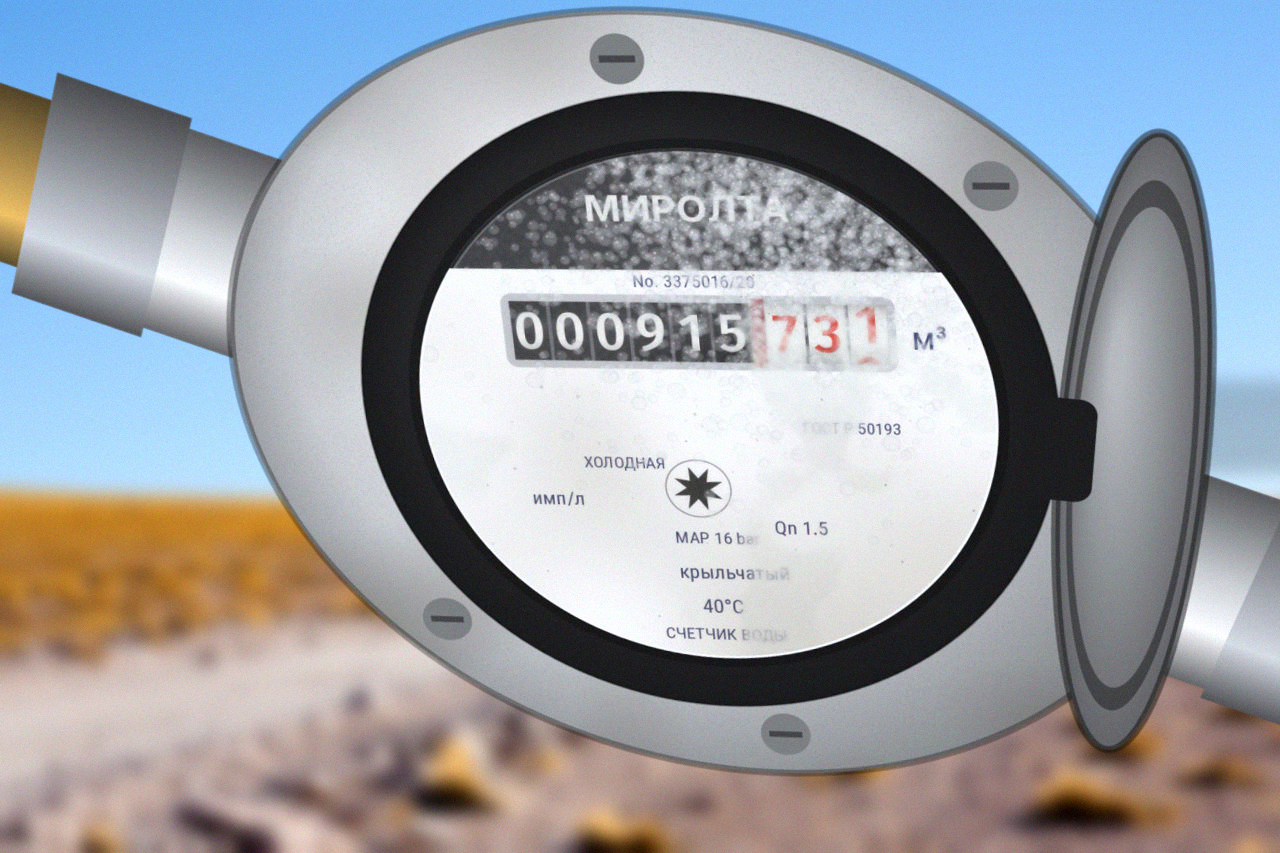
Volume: 915.731 m³
